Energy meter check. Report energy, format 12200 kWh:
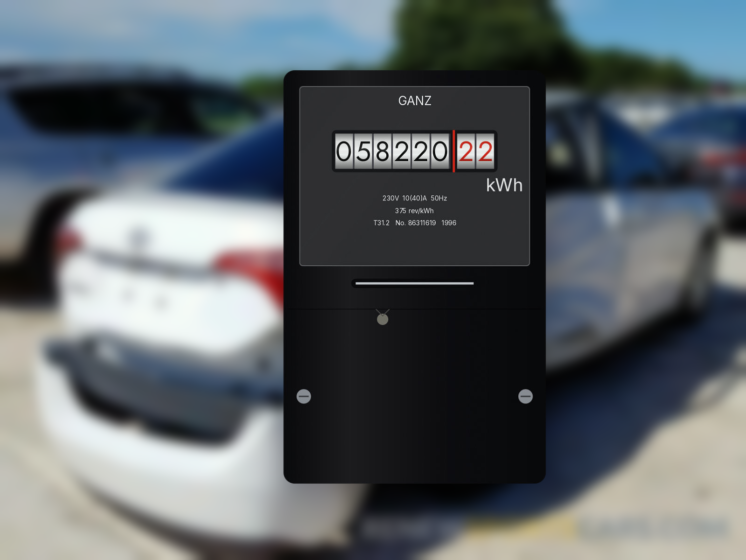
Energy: 58220.22 kWh
